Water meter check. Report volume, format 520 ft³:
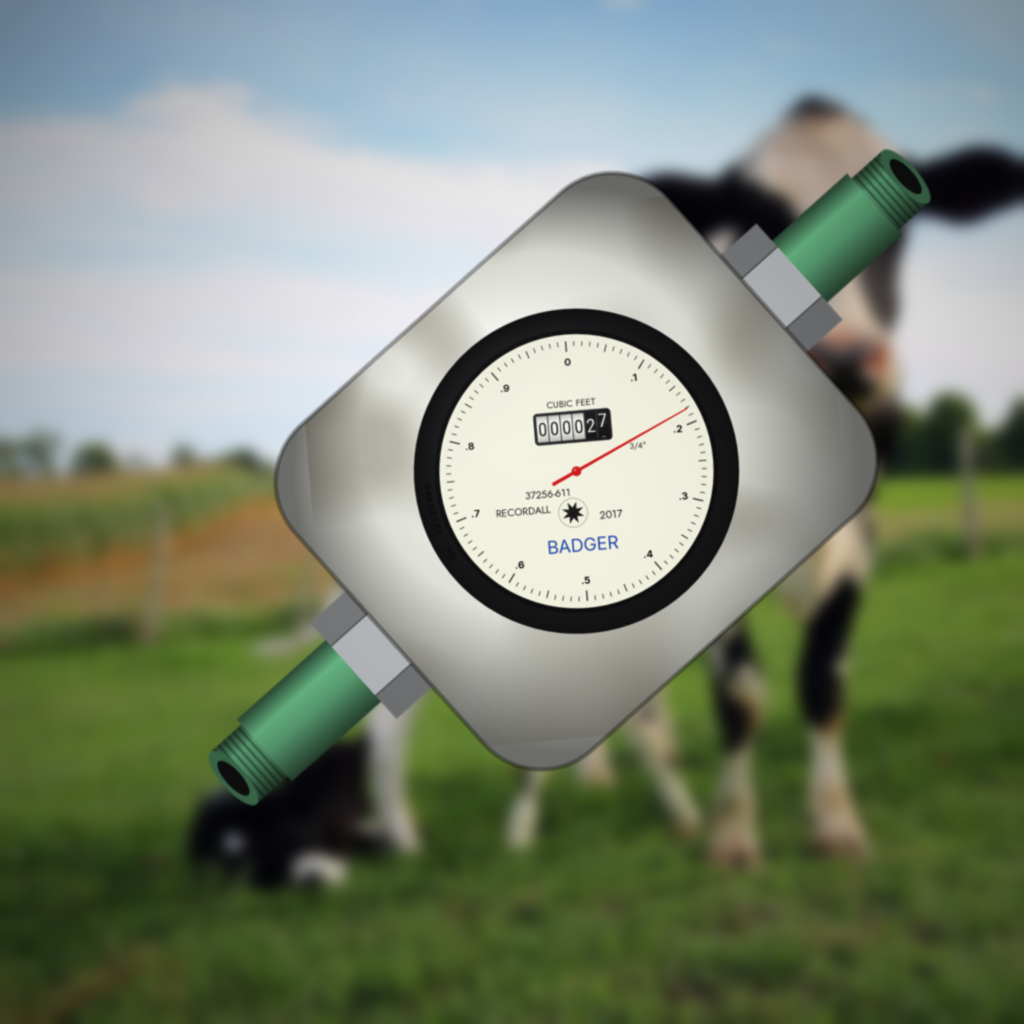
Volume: 27.18 ft³
